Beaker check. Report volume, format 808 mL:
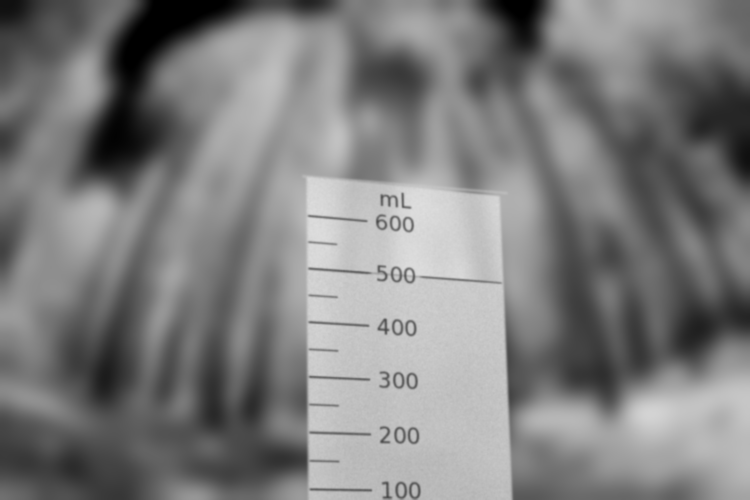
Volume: 500 mL
